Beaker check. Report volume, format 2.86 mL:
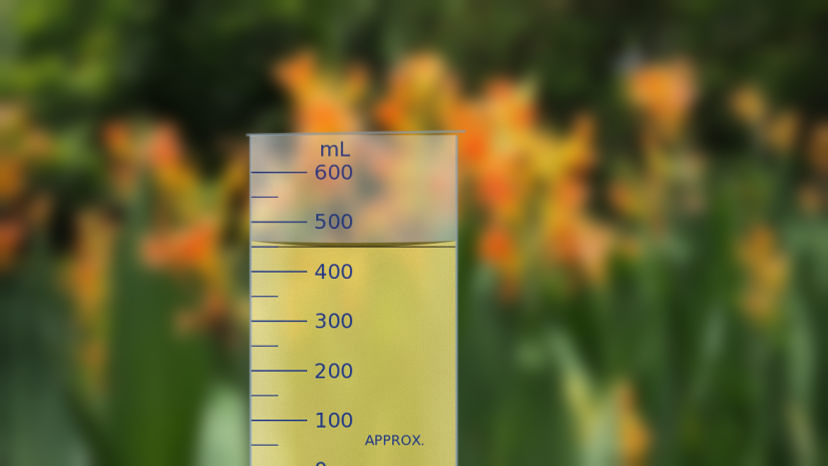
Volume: 450 mL
